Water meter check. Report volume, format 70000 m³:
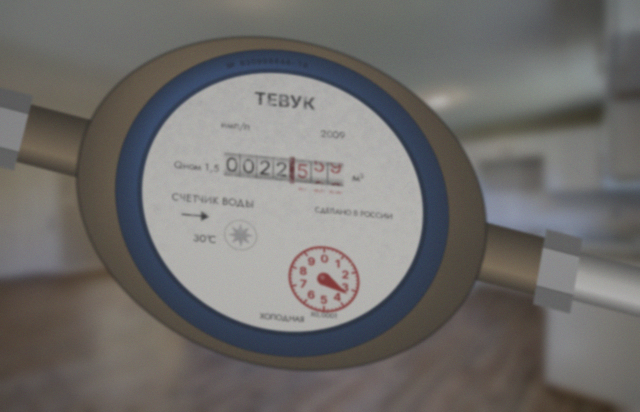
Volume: 22.5593 m³
